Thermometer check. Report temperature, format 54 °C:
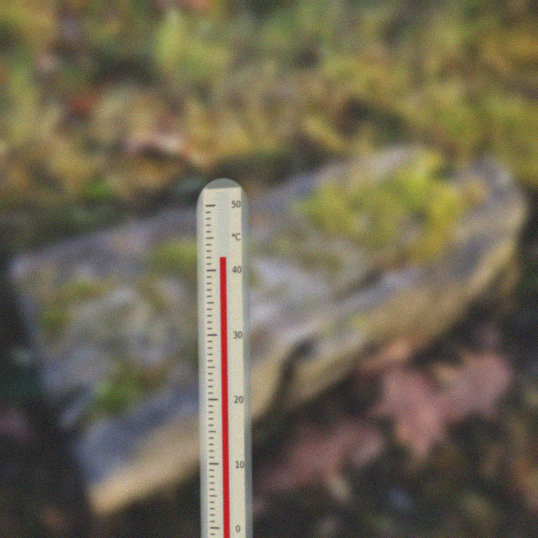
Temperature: 42 °C
